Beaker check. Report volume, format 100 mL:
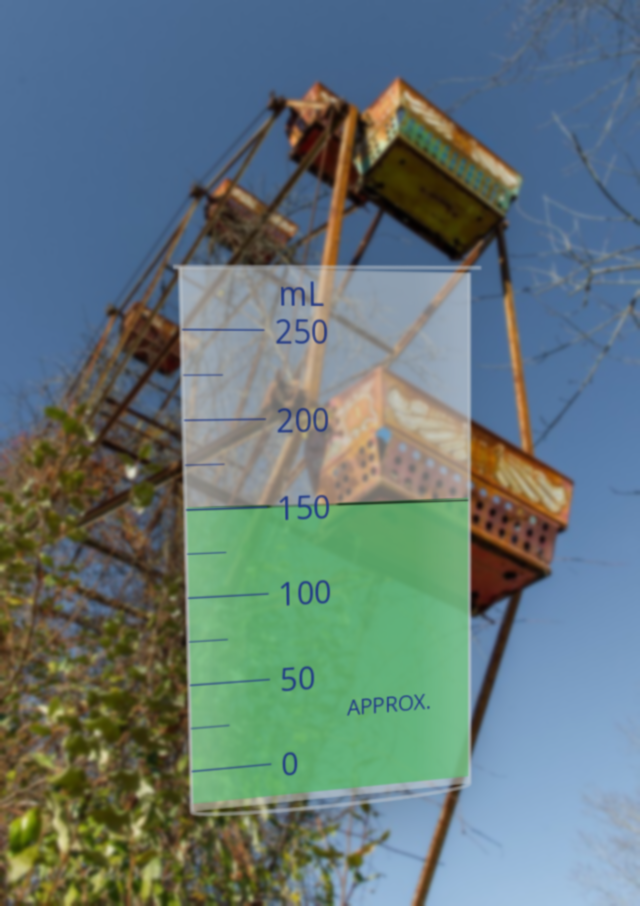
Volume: 150 mL
